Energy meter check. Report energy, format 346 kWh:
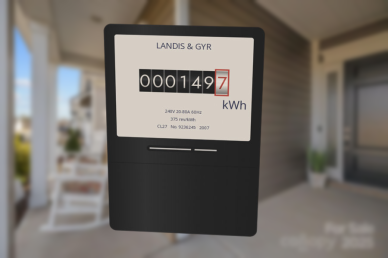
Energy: 149.7 kWh
